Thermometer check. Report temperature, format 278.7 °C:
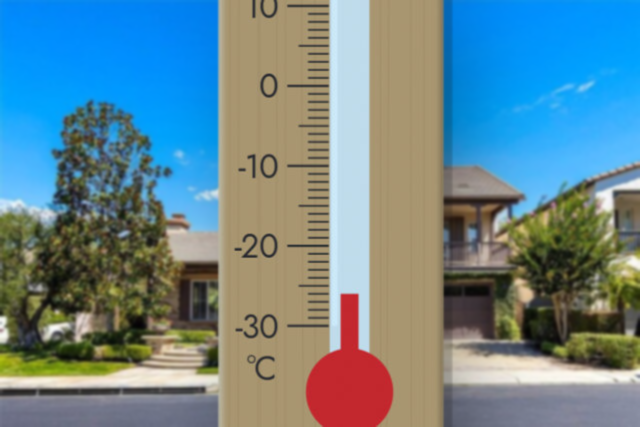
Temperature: -26 °C
